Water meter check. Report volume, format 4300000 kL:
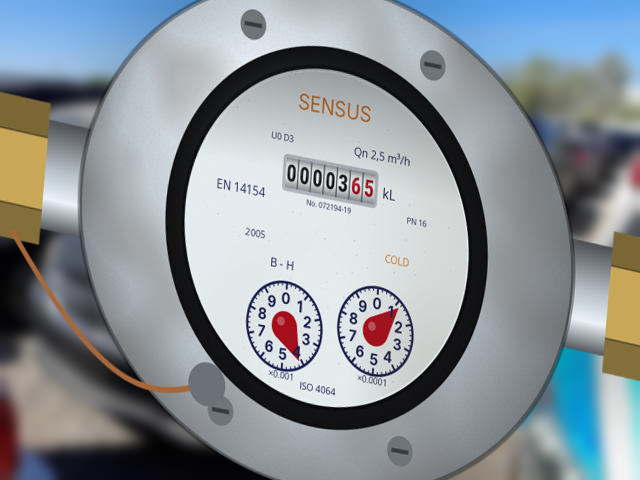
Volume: 3.6541 kL
